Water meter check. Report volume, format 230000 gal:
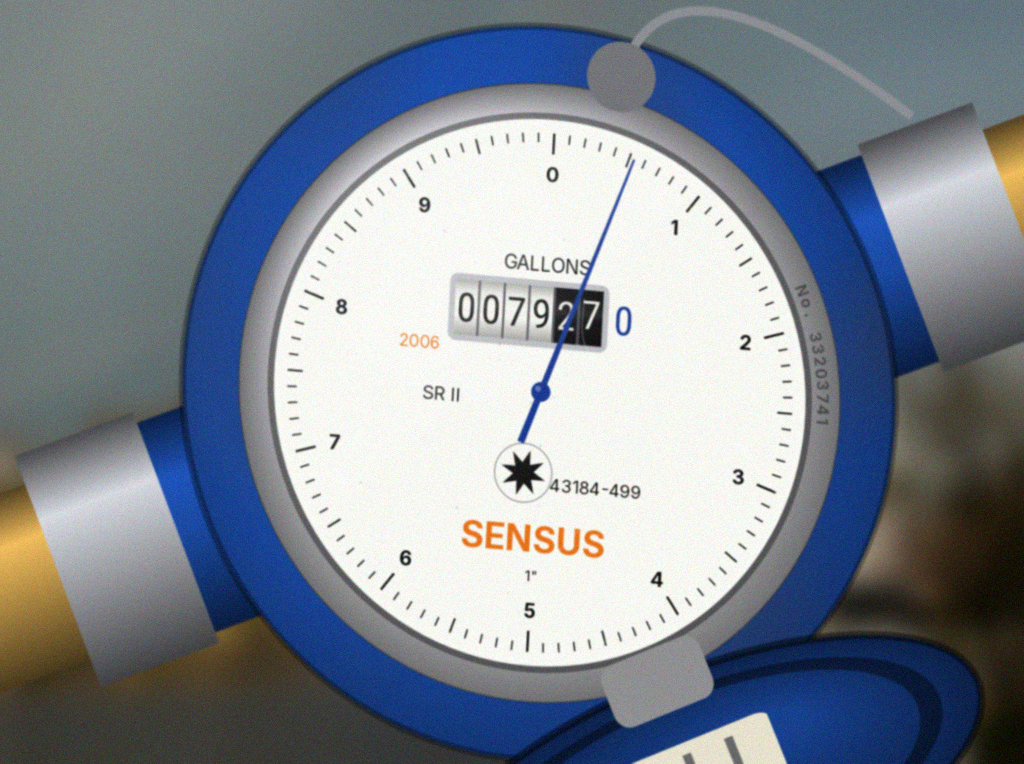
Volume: 79270.5 gal
